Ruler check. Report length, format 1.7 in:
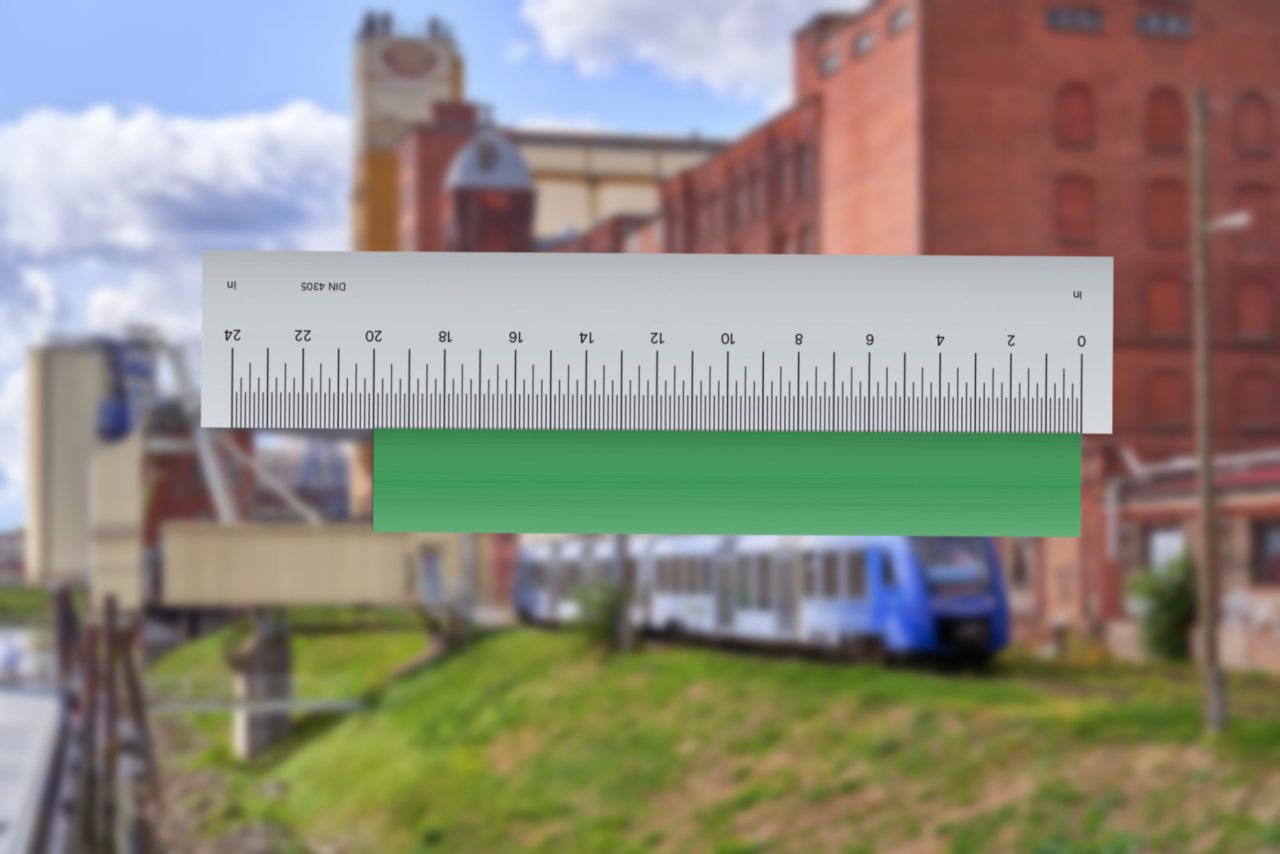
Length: 20 in
